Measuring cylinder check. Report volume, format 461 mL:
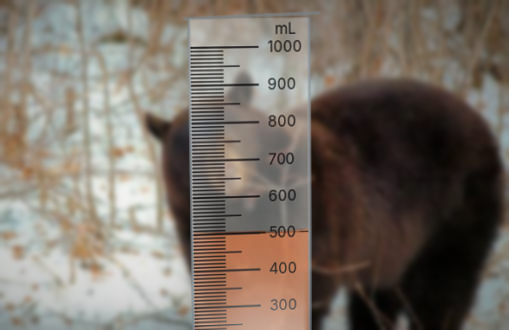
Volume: 500 mL
